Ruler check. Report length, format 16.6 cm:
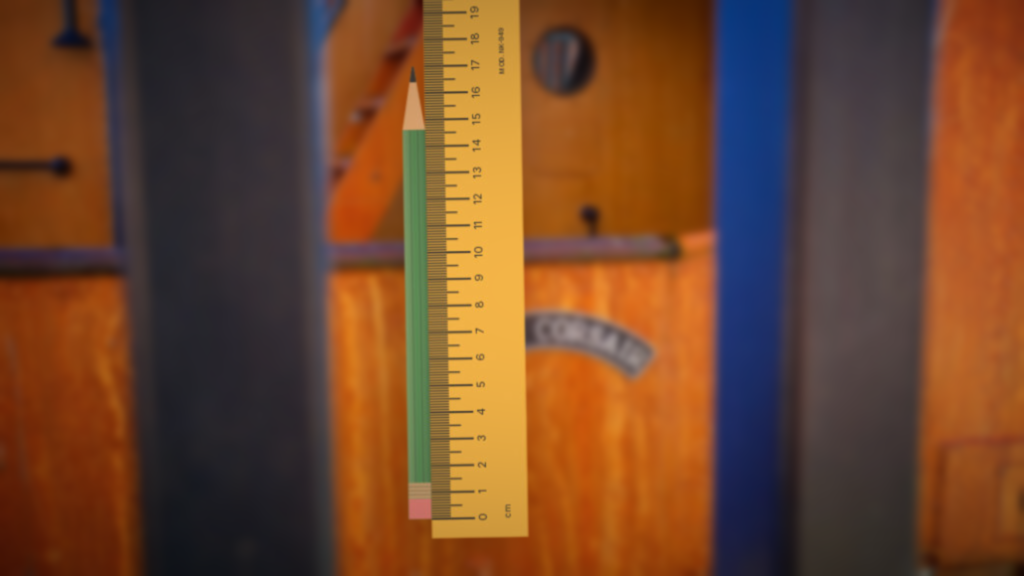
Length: 17 cm
